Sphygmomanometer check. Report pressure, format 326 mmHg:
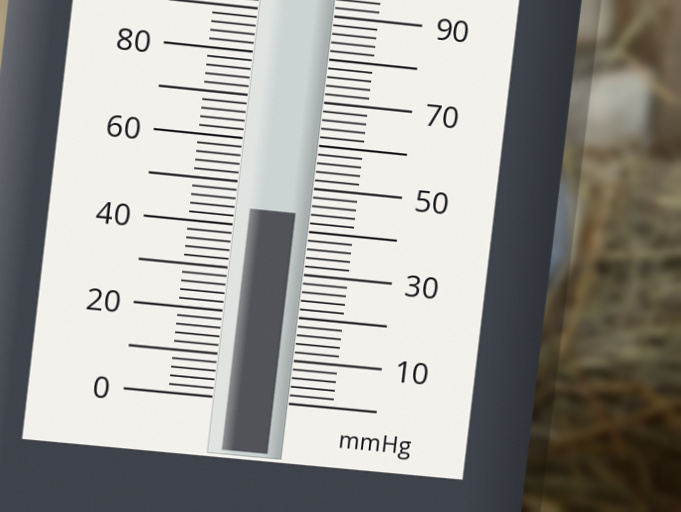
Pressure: 44 mmHg
